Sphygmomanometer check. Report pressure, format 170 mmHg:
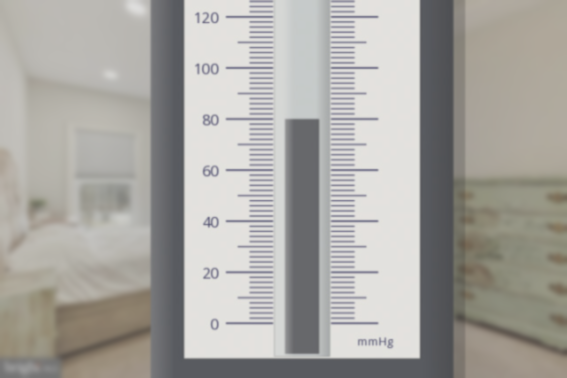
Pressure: 80 mmHg
